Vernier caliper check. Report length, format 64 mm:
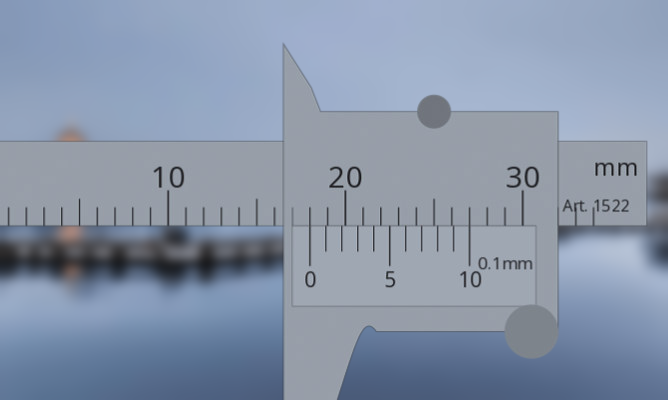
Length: 18.0 mm
